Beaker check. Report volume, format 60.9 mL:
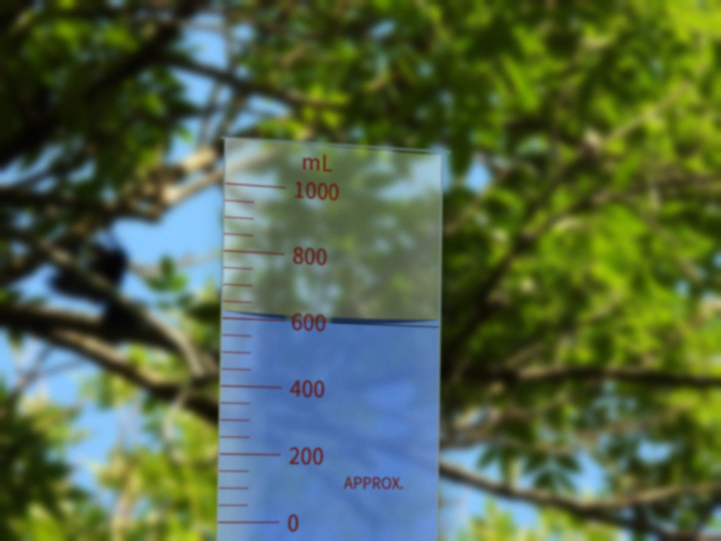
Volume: 600 mL
